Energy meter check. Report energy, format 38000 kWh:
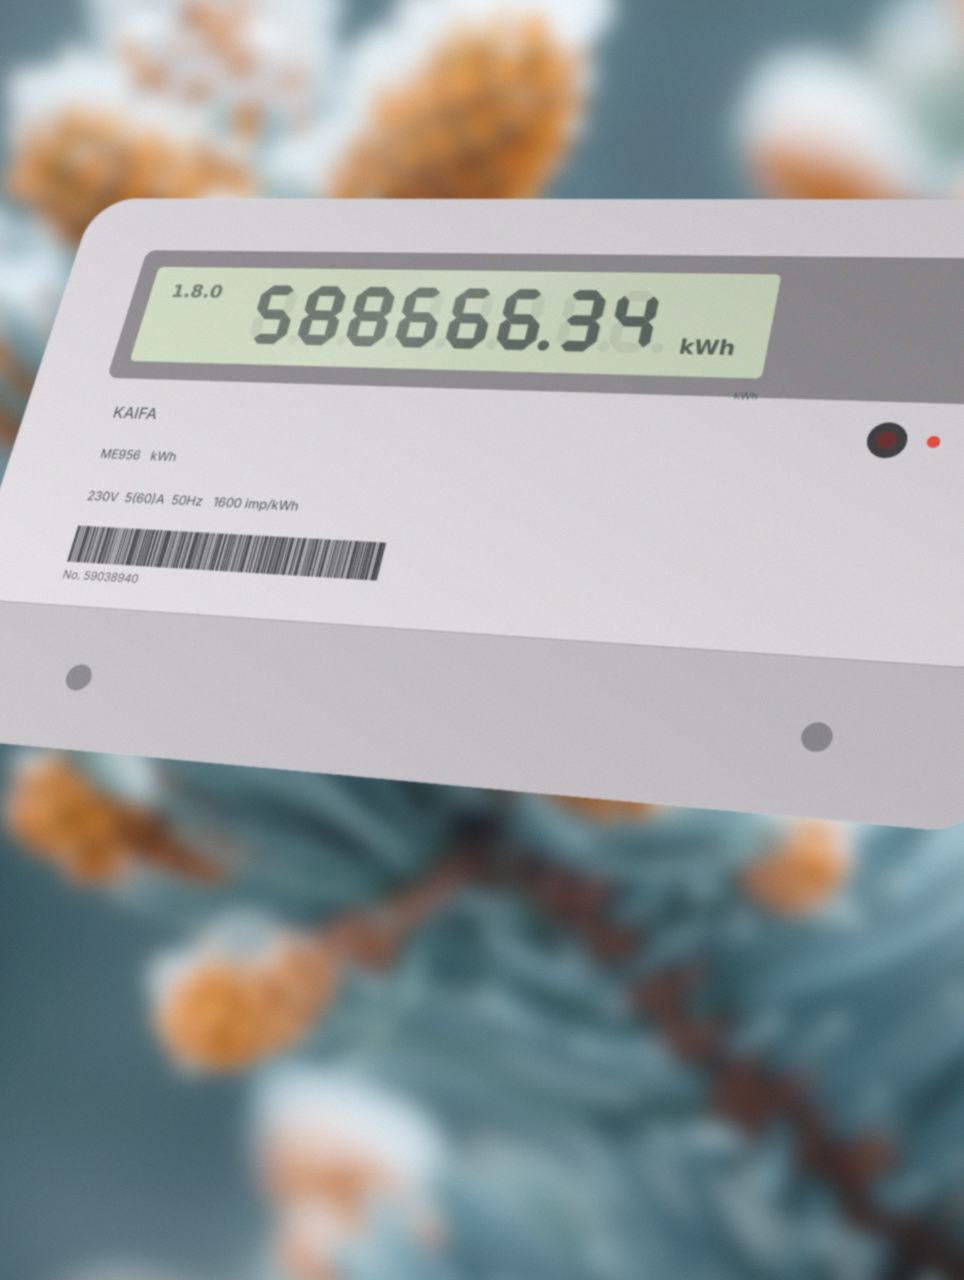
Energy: 588666.34 kWh
